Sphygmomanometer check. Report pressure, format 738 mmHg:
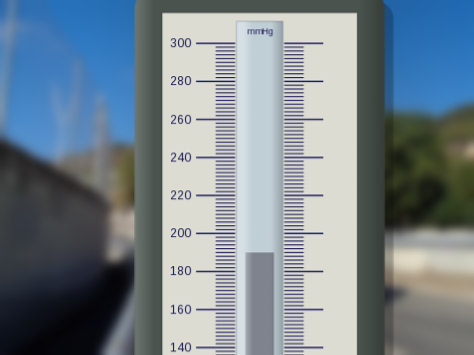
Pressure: 190 mmHg
